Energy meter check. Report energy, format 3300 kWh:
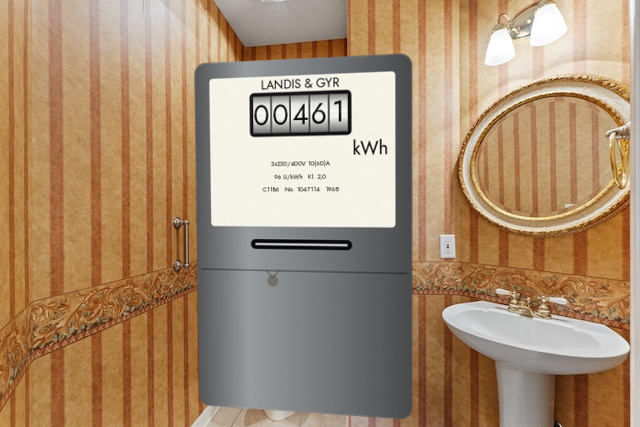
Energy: 461 kWh
